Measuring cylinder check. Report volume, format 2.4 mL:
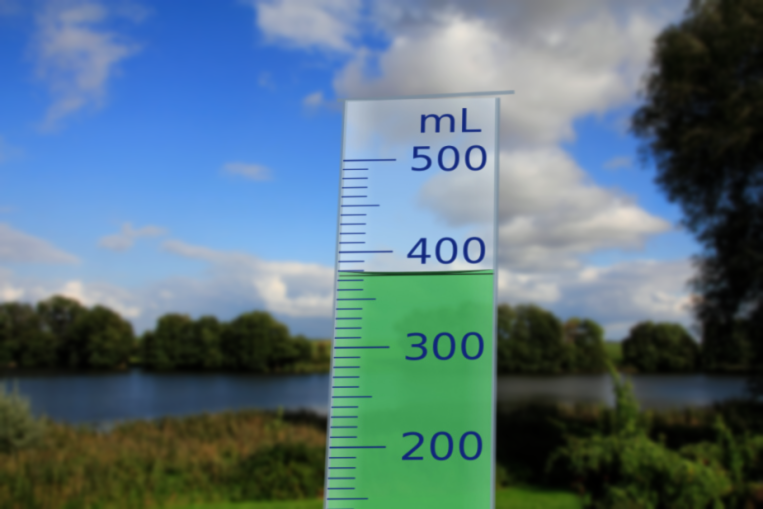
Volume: 375 mL
